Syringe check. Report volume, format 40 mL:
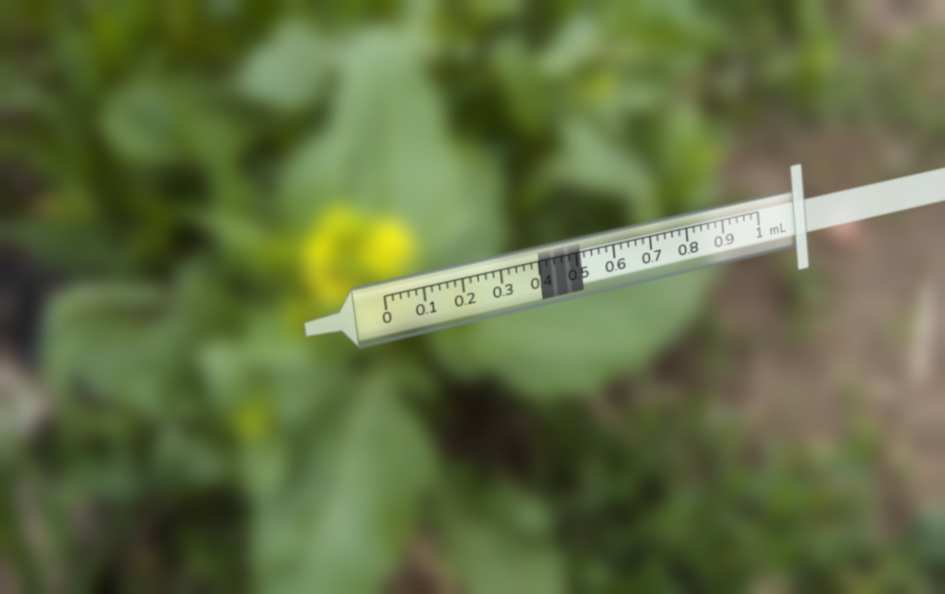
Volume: 0.4 mL
